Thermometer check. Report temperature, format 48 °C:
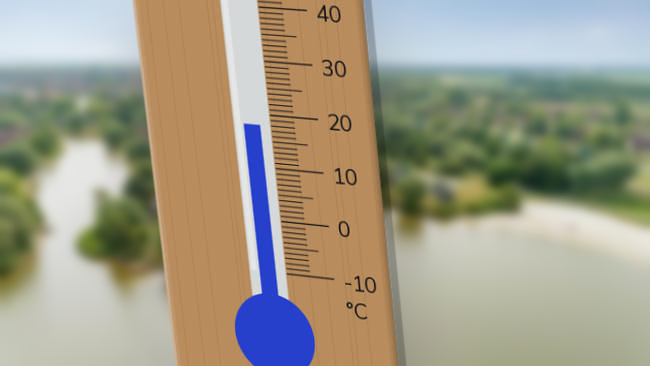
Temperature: 18 °C
